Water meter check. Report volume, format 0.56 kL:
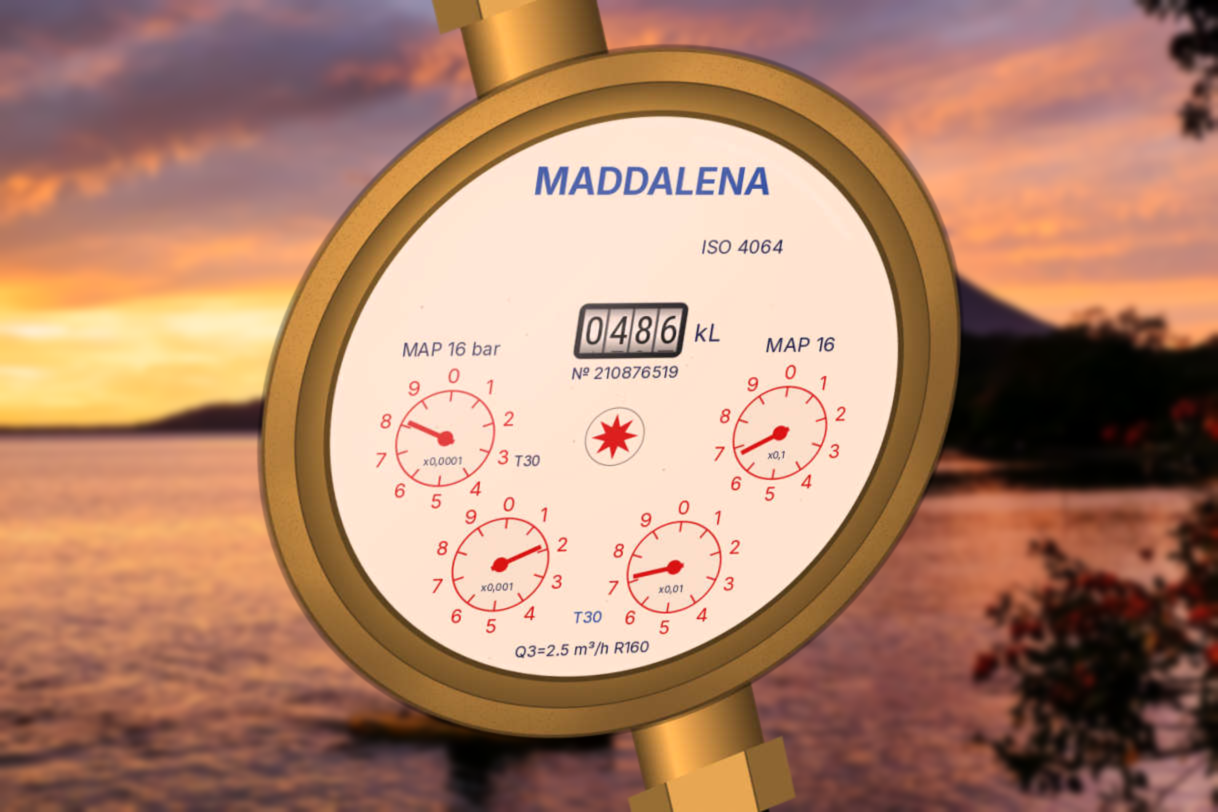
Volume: 486.6718 kL
